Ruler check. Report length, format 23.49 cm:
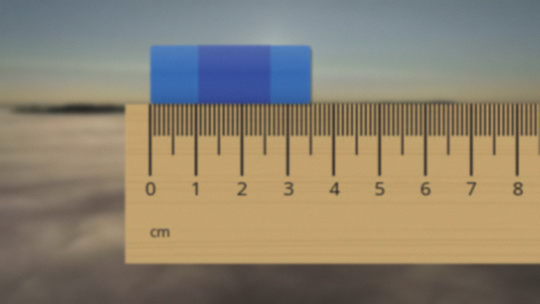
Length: 3.5 cm
